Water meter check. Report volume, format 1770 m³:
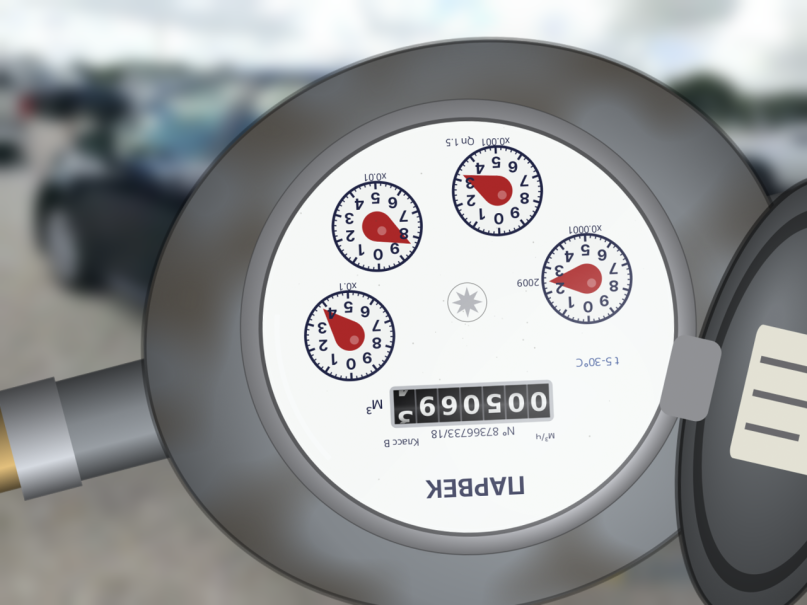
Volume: 50693.3832 m³
